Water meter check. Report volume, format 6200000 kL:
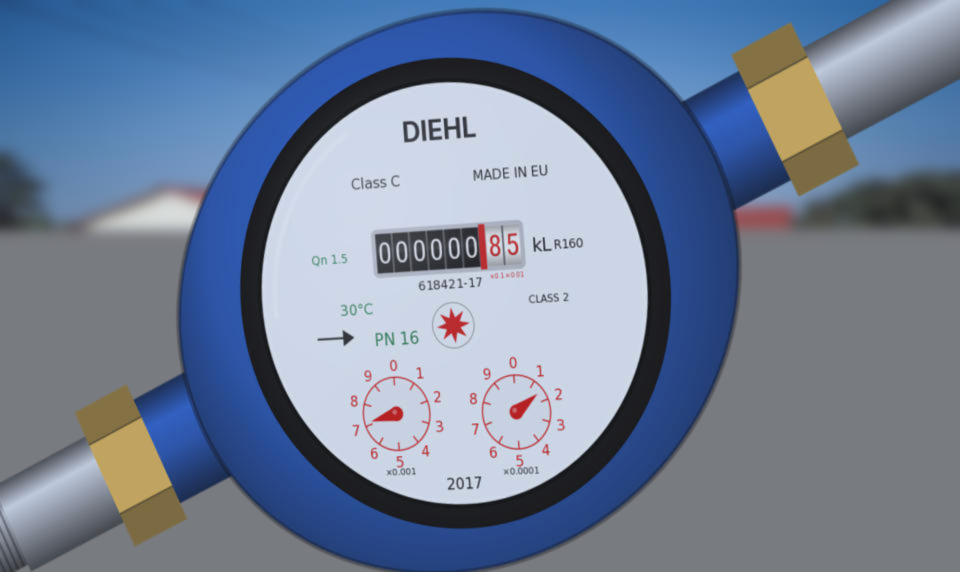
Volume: 0.8571 kL
